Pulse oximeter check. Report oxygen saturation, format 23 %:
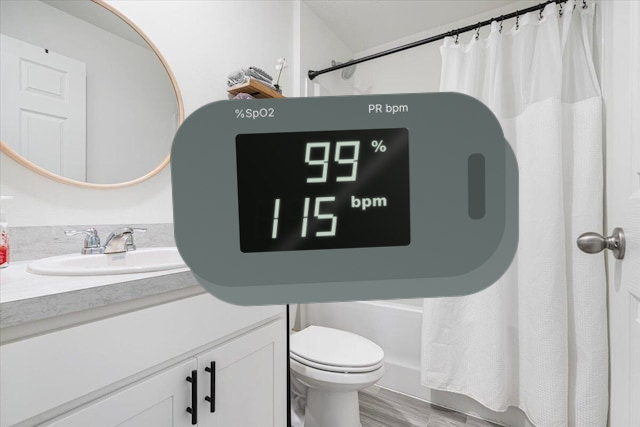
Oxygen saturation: 99 %
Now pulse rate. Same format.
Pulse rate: 115 bpm
